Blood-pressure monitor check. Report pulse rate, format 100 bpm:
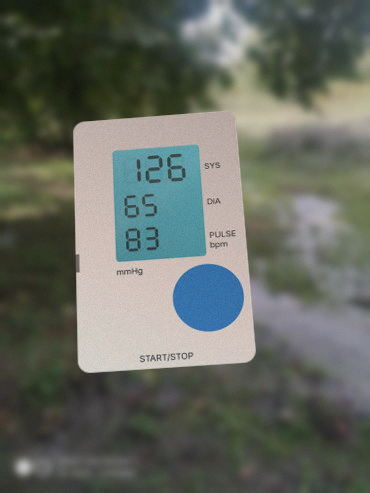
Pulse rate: 83 bpm
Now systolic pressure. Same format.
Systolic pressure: 126 mmHg
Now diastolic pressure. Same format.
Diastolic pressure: 65 mmHg
